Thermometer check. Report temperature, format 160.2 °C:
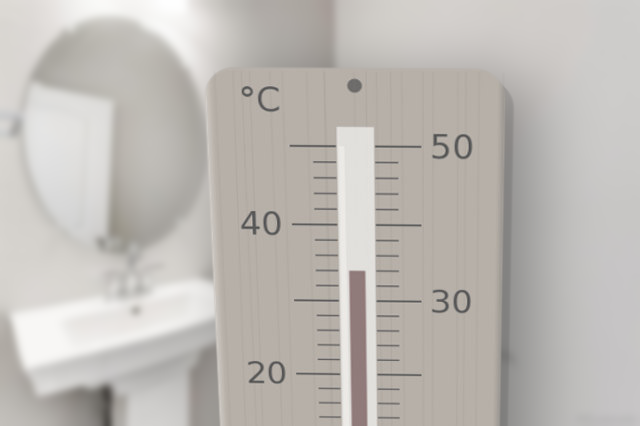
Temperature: 34 °C
